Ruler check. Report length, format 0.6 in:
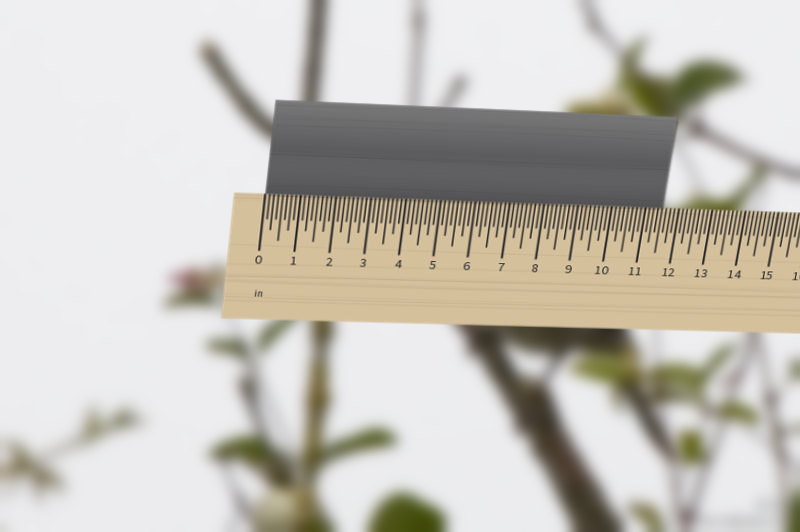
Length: 11.5 in
